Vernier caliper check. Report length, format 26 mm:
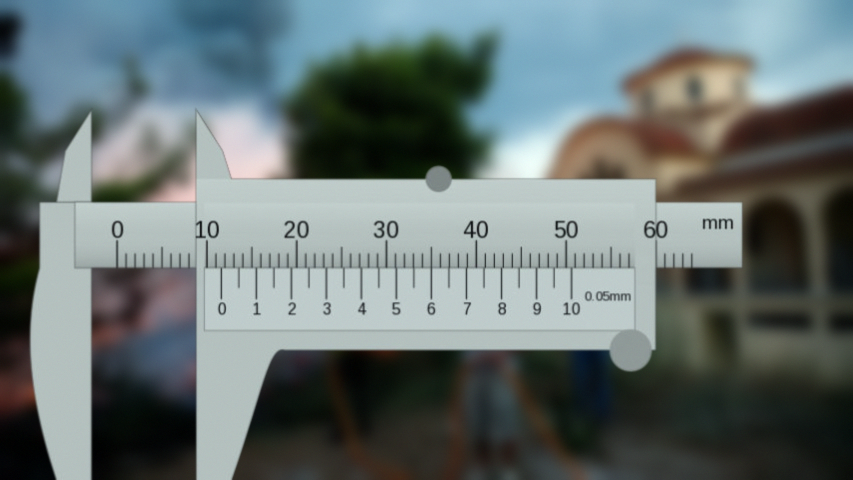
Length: 11.6 mm
